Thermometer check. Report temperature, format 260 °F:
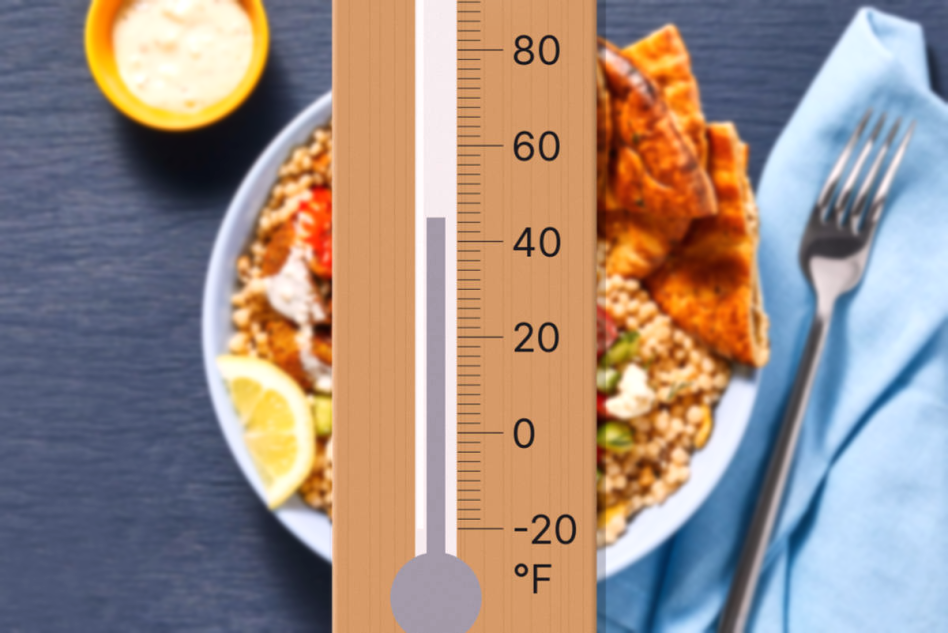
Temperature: 45 °F
